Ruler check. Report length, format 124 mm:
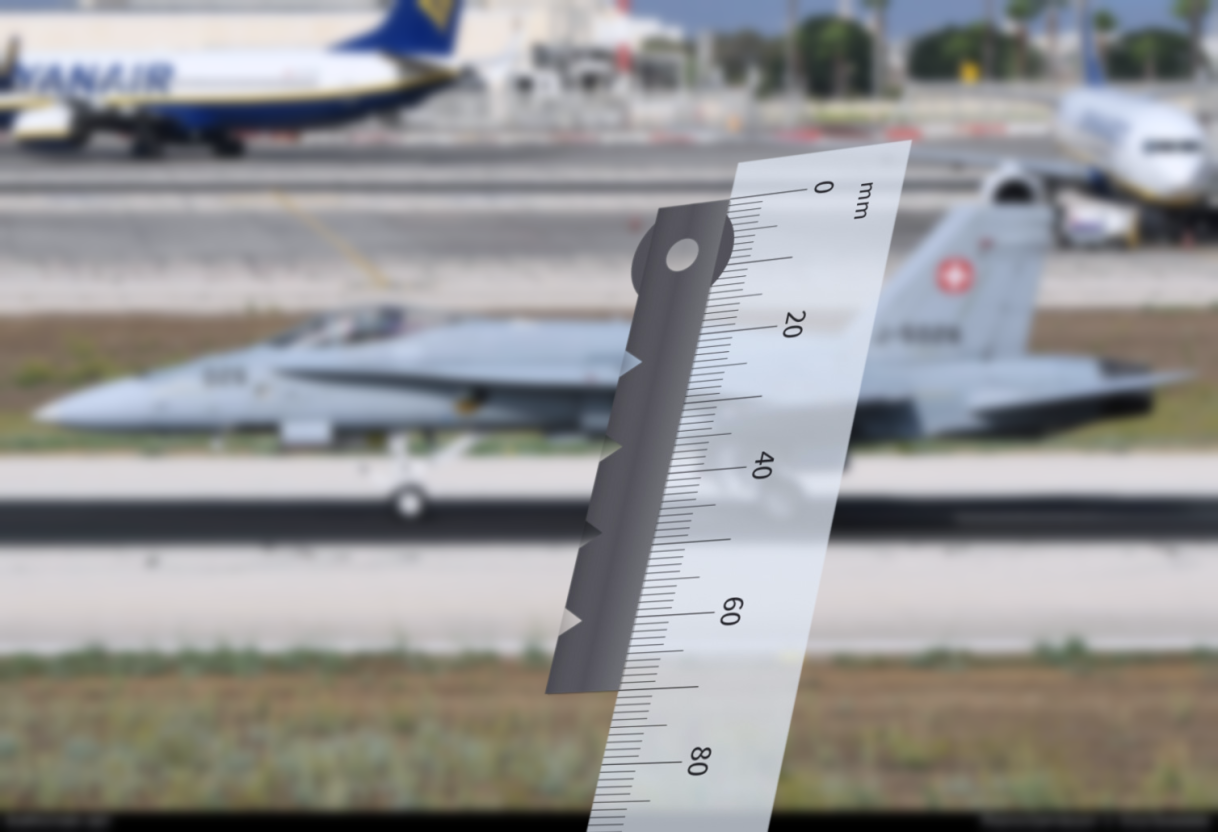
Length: 70 mm
